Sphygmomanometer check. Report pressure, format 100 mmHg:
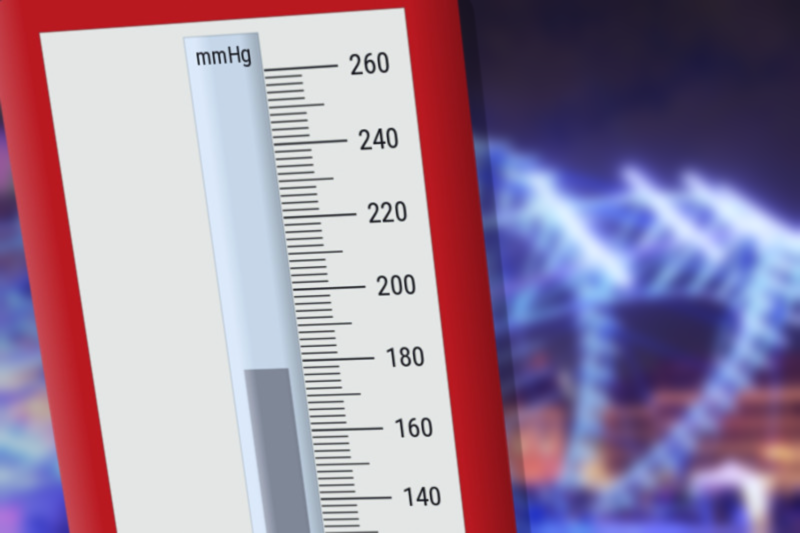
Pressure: 178 mmHg
